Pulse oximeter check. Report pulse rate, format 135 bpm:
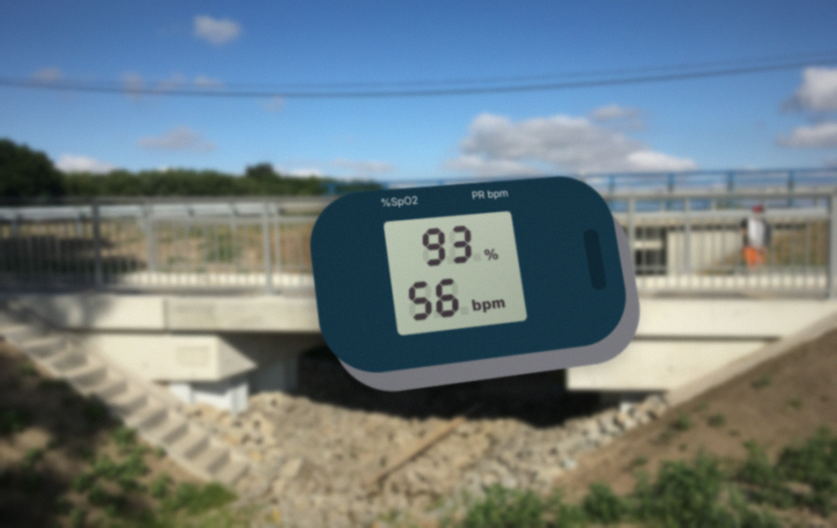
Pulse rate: 56 bpm
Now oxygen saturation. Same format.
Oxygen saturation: 93 %
